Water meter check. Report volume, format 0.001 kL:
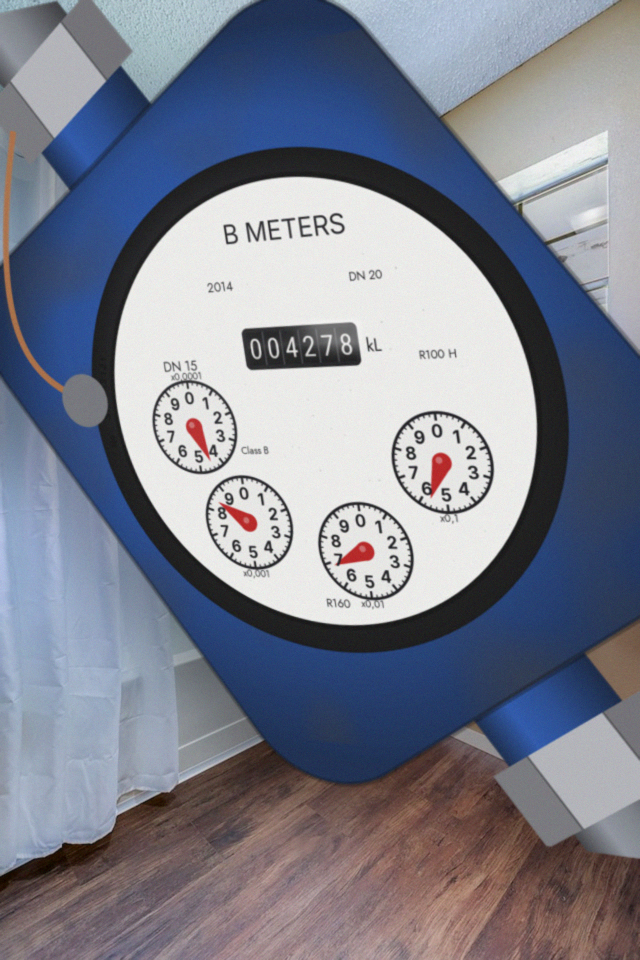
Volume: 4278.5684 kL
